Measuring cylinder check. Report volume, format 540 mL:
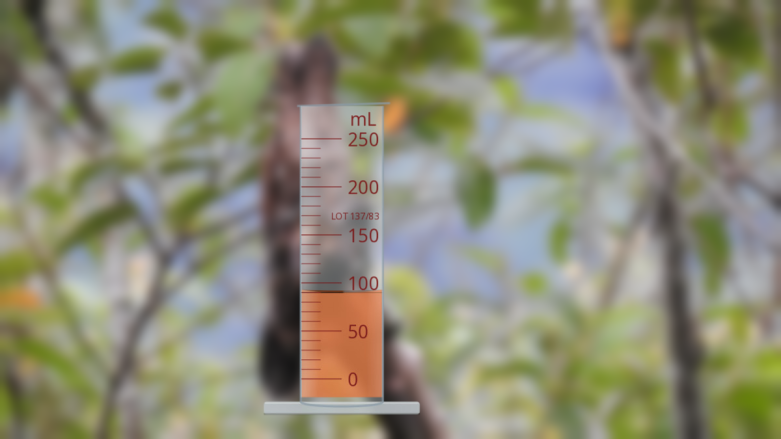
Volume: 90 mL
